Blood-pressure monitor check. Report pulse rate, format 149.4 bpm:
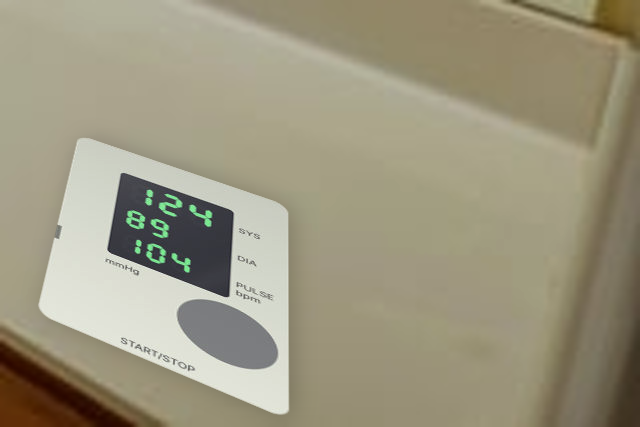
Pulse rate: 104 bpm
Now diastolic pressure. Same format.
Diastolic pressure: 89 mmHg
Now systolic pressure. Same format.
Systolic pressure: 124 mmHg
